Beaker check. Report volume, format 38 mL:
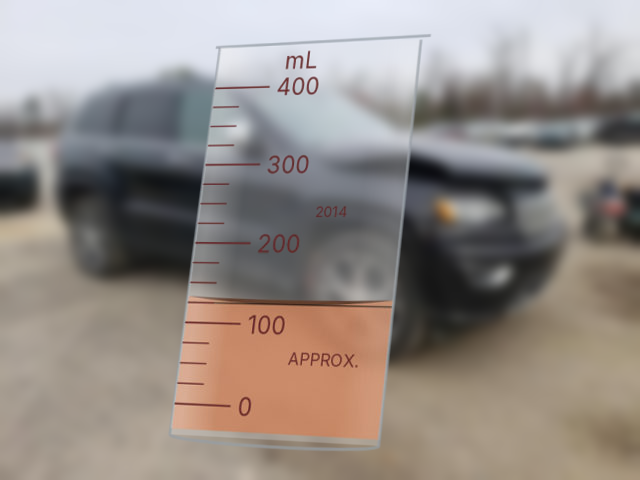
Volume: 125 mL
